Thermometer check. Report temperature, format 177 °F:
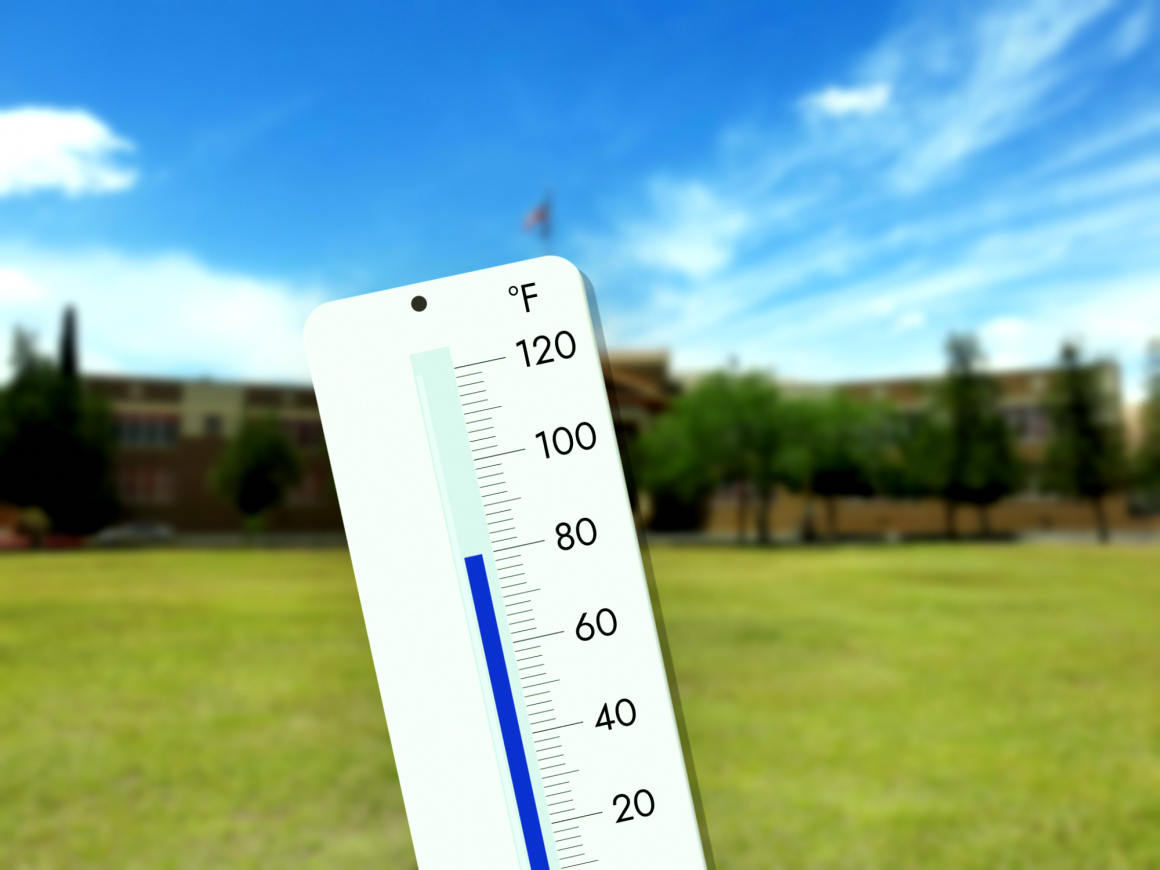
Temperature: 80 °F
